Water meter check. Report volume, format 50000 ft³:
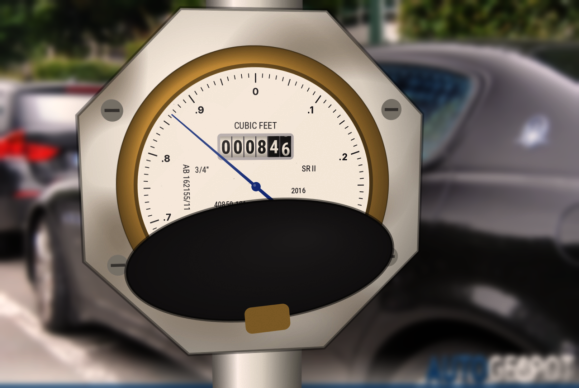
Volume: 845.86 ft³
